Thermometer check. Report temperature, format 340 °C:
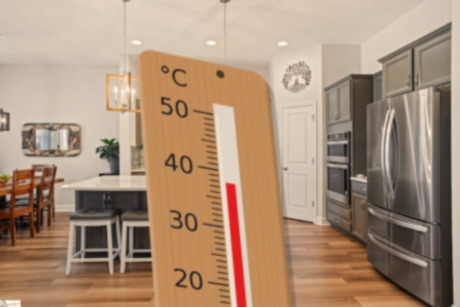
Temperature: 38 °C
